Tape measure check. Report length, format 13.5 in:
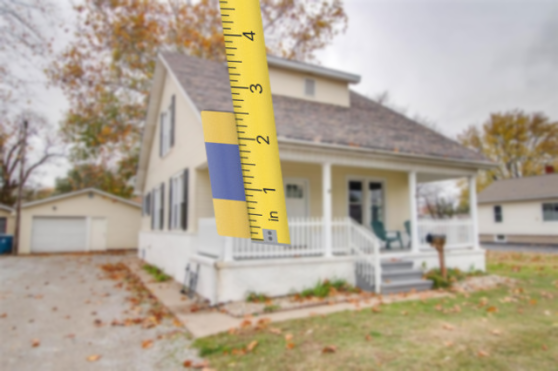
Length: 2.5 in
